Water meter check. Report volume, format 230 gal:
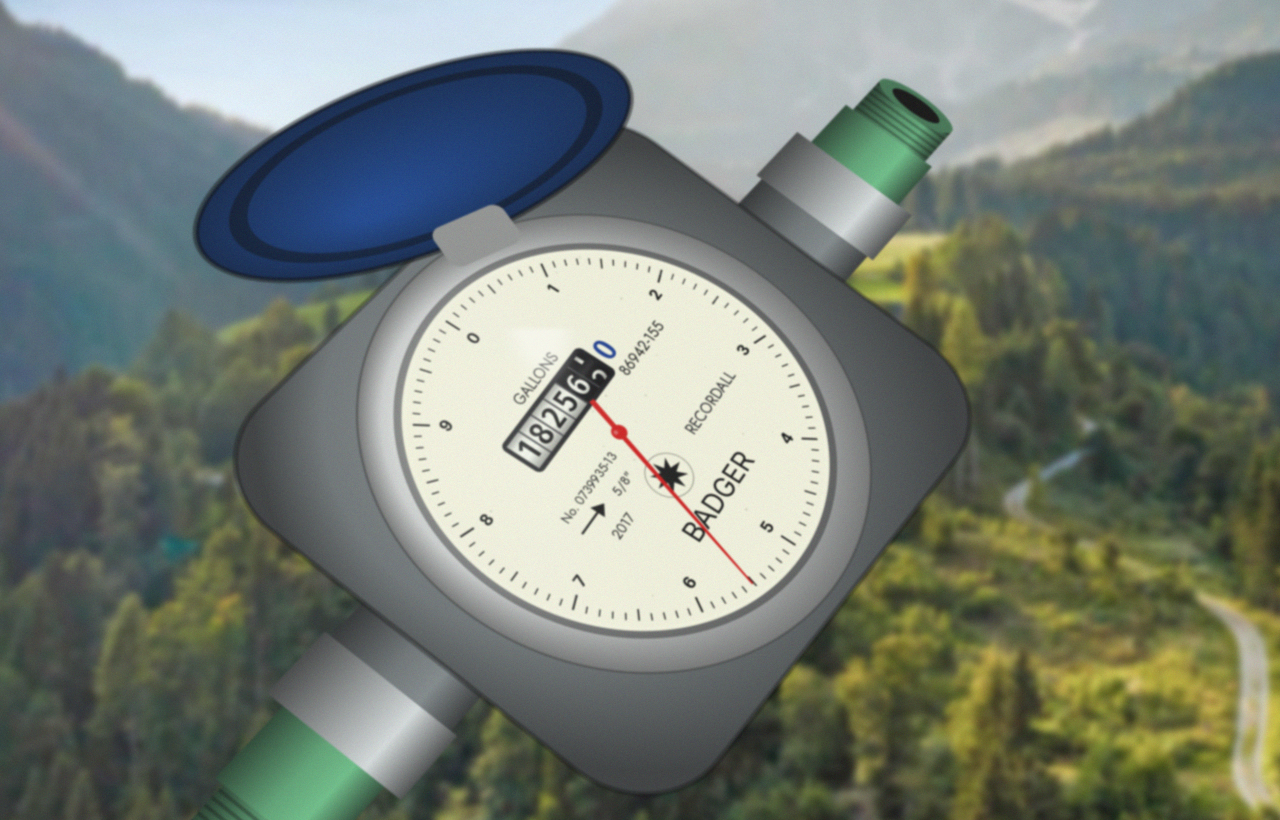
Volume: 1825615.5 gal
